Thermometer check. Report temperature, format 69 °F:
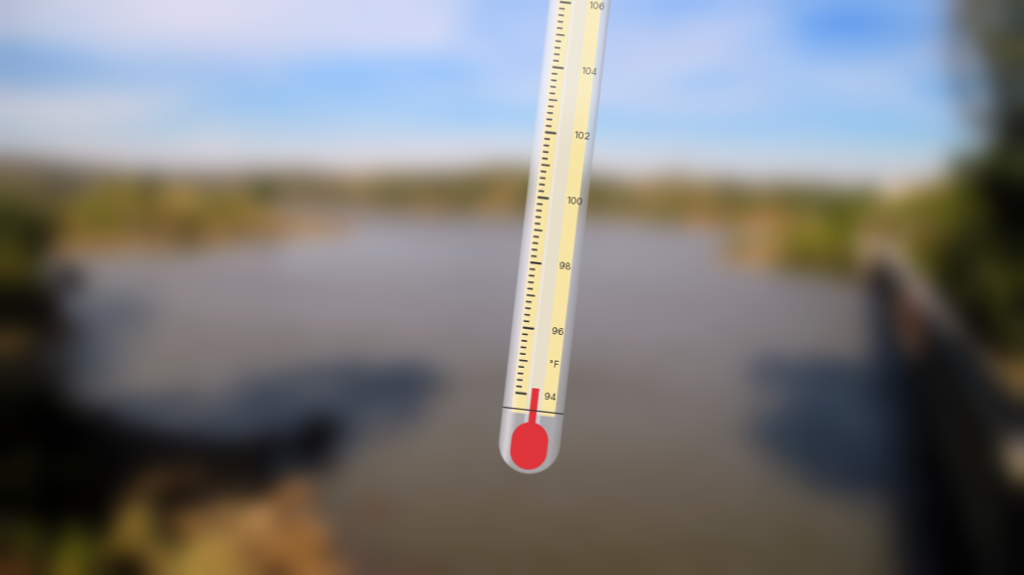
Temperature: 94.2 °F
